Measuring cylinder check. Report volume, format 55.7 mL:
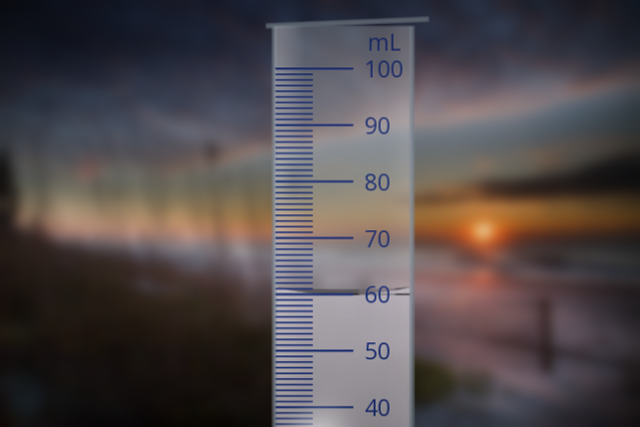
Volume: 60 mL
